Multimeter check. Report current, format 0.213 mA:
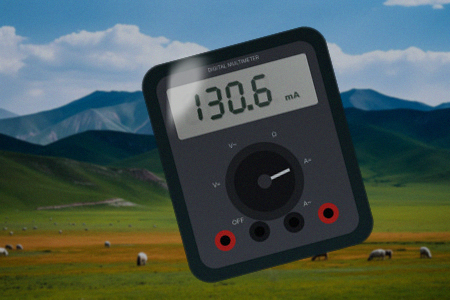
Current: 130.6 mA
